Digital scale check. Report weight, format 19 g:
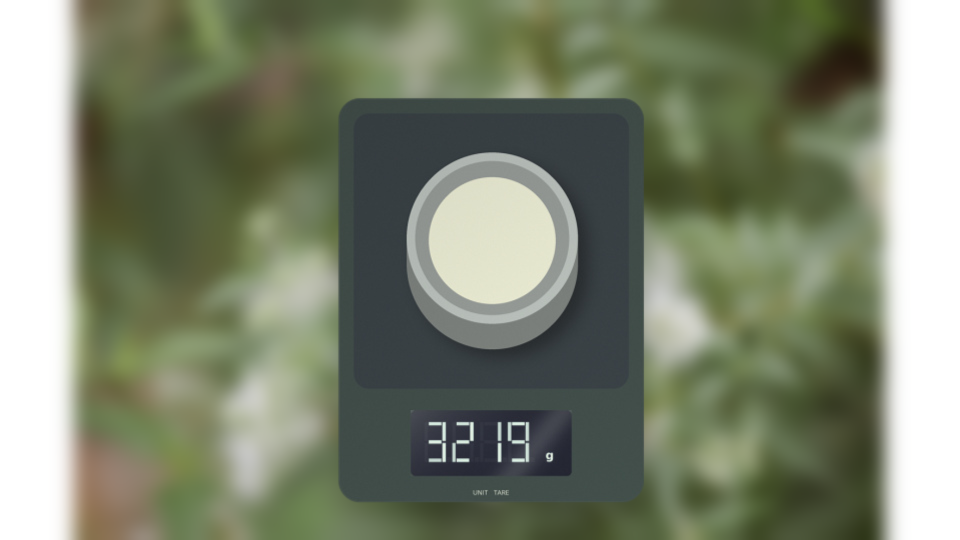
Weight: 3219 g
